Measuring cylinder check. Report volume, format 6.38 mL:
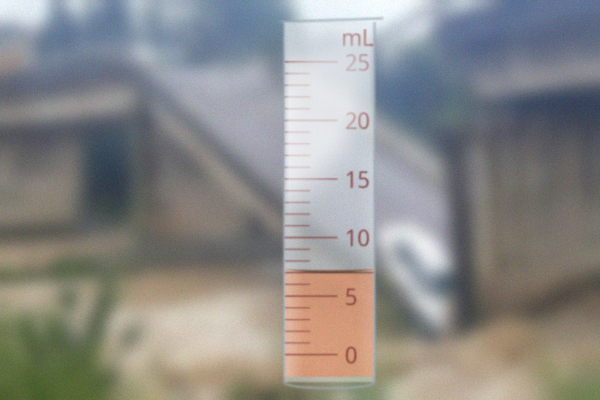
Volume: 7 mL
